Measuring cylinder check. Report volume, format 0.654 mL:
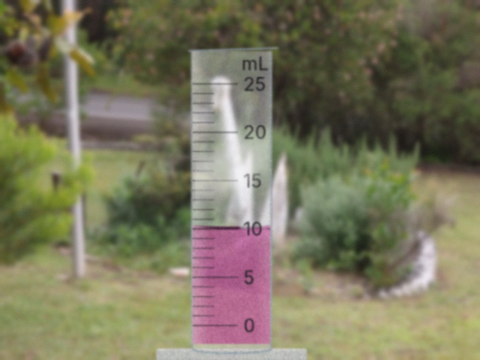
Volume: 10 mL
